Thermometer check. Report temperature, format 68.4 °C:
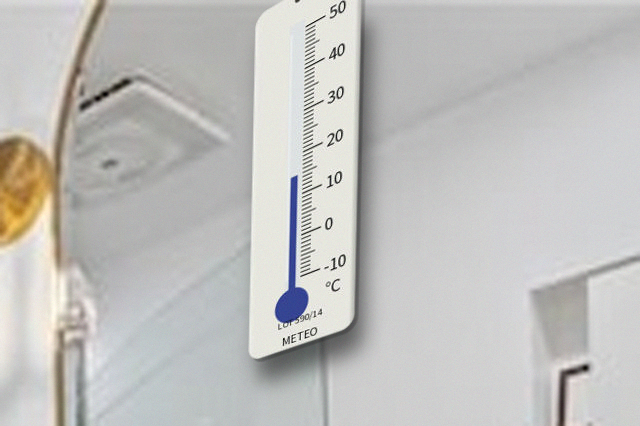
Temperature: 15 °C
